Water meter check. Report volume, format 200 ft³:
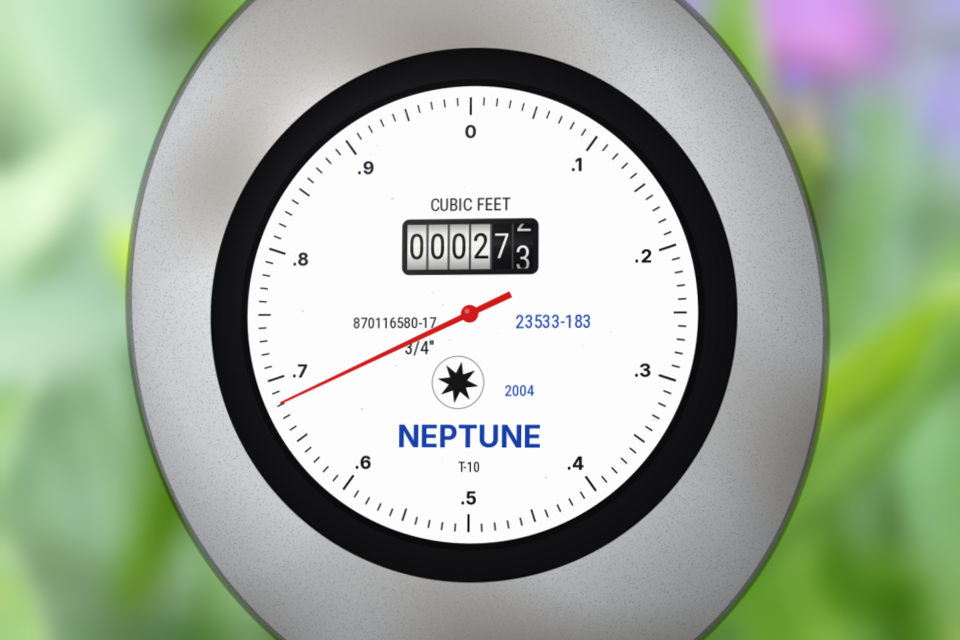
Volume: 272.68 ft³
